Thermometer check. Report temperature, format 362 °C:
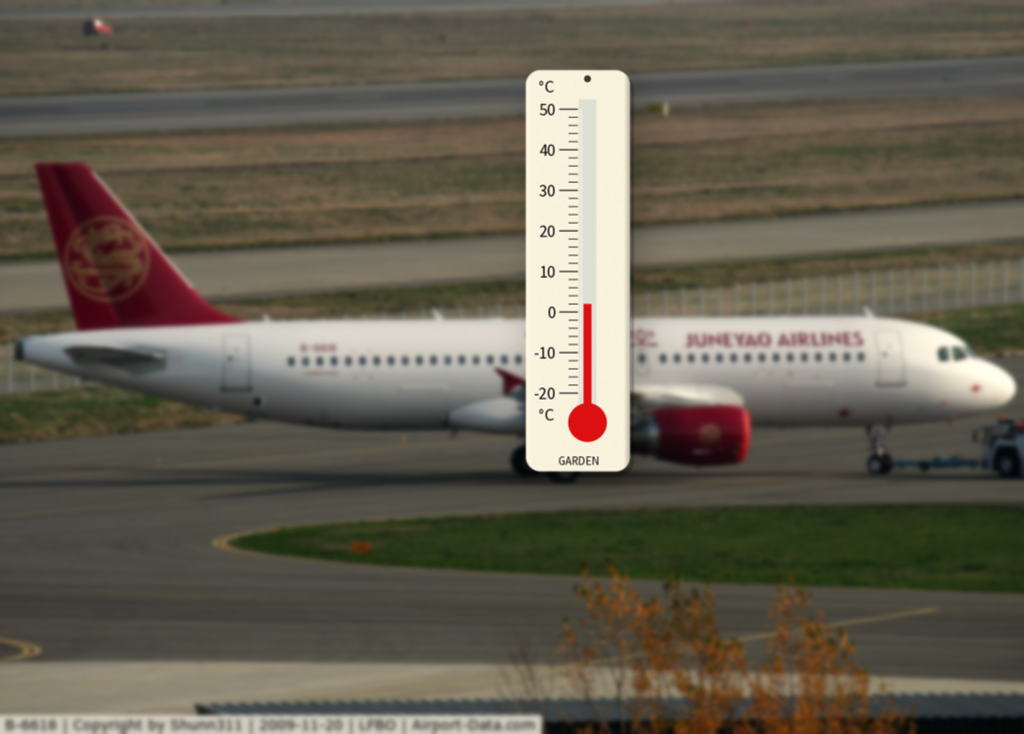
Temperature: 2 °C
